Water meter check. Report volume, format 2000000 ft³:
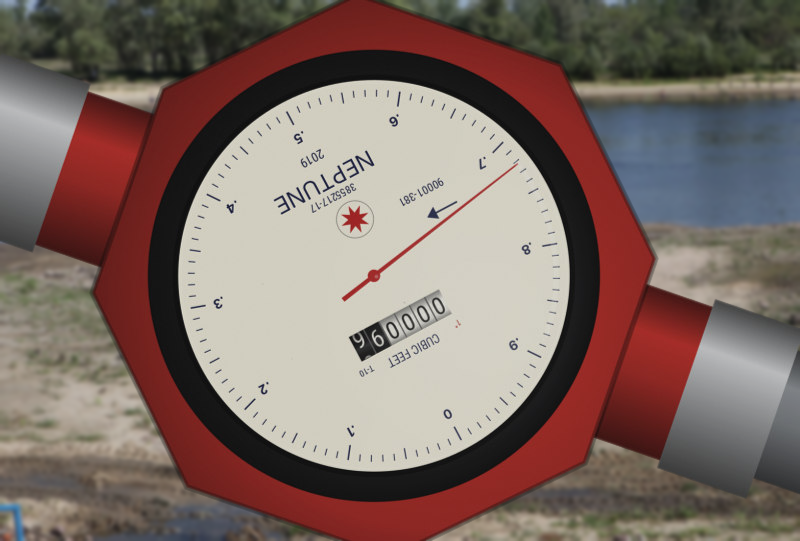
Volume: 95.72 ft³
